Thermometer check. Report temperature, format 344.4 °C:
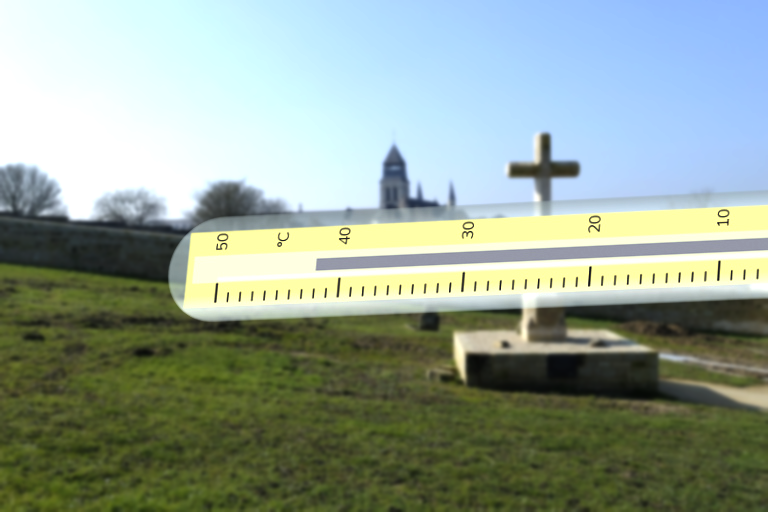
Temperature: 42 °C
